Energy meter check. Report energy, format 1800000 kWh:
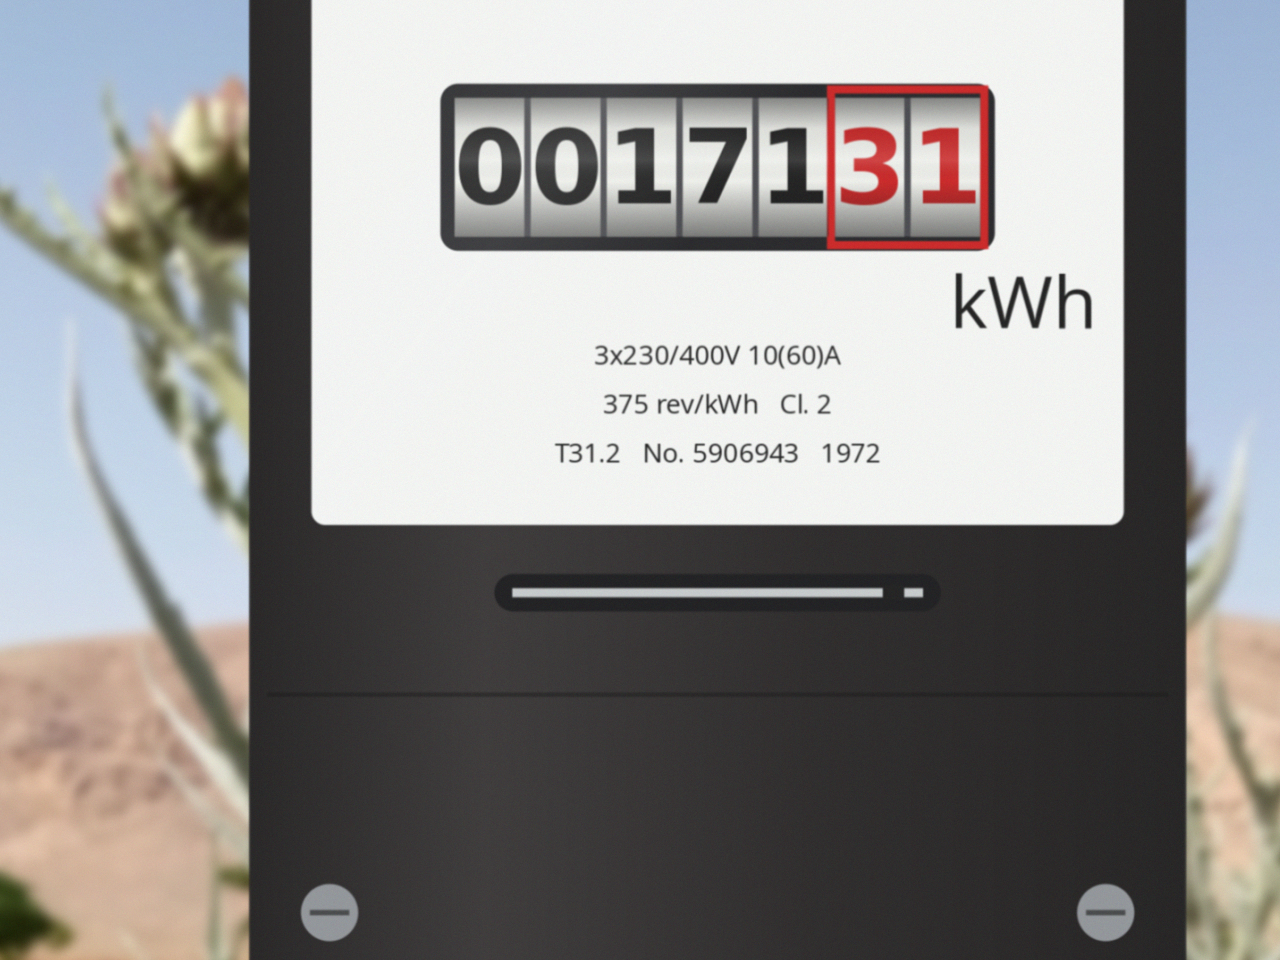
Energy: 171.31 kWh
